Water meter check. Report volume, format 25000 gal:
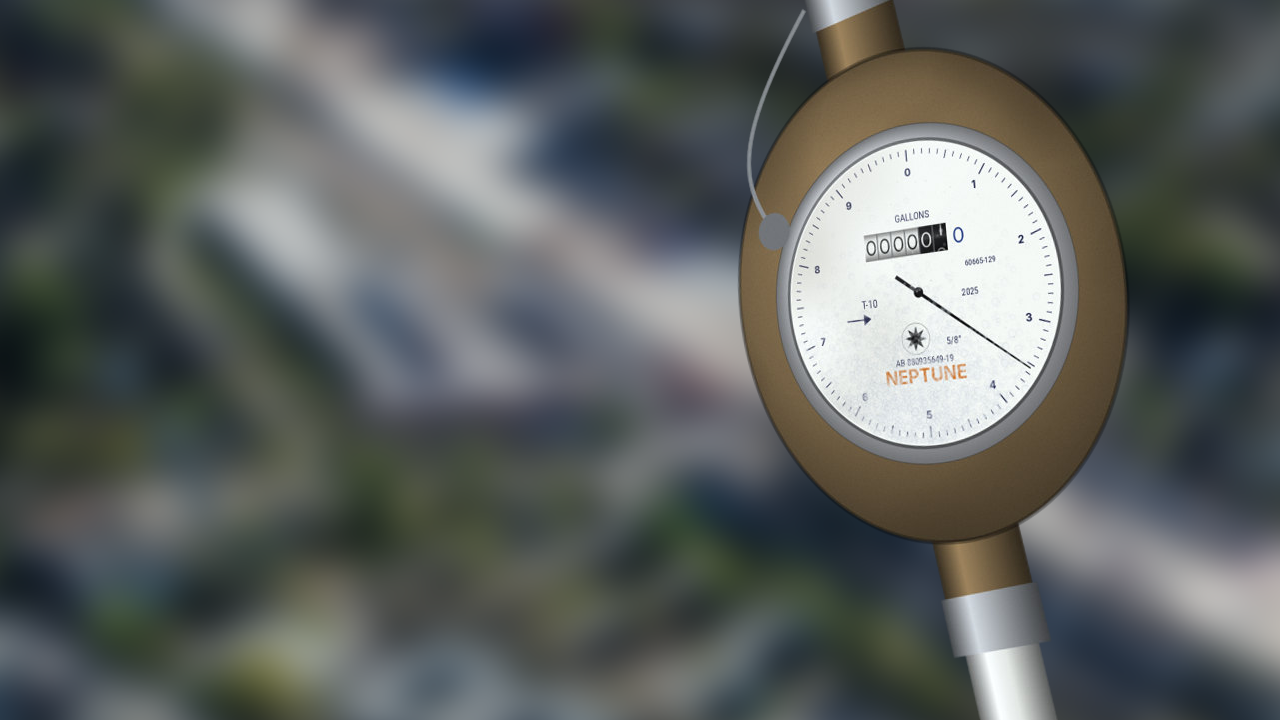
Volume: 13.5 gal
